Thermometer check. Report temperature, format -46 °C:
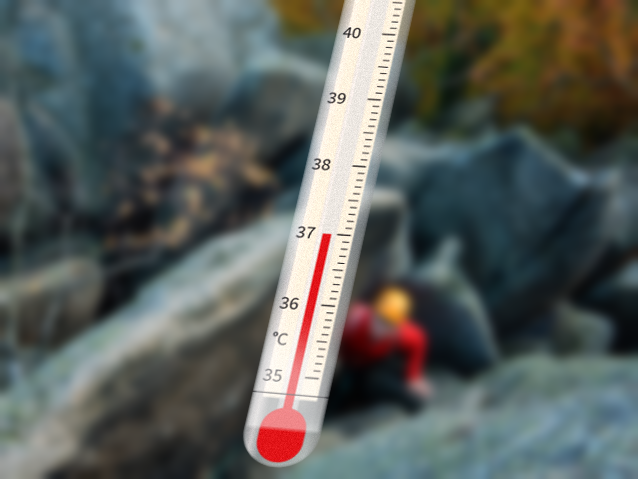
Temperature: 37 °C
